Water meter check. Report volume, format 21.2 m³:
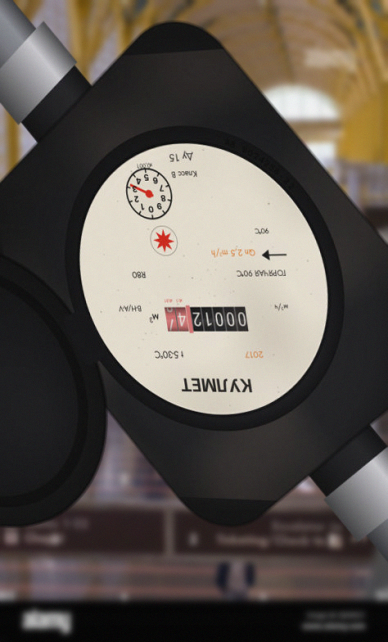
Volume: 12.473 m³
